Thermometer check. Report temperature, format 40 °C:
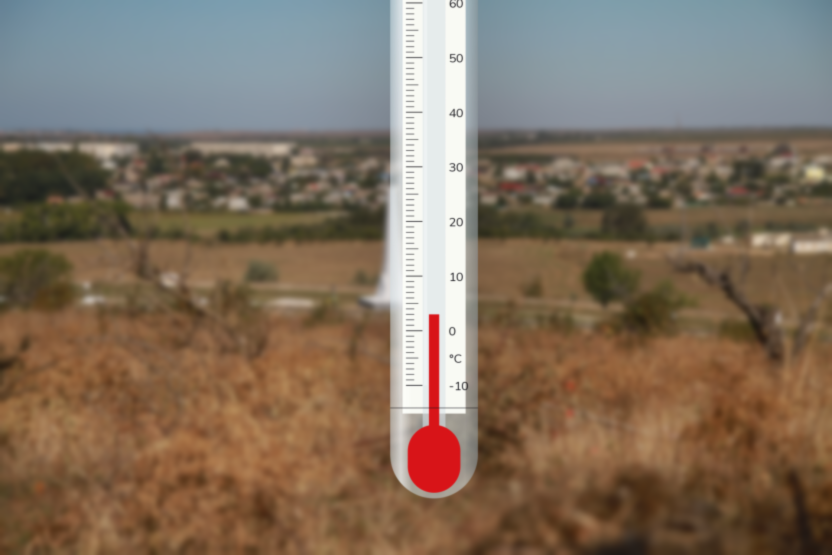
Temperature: 3 °C
